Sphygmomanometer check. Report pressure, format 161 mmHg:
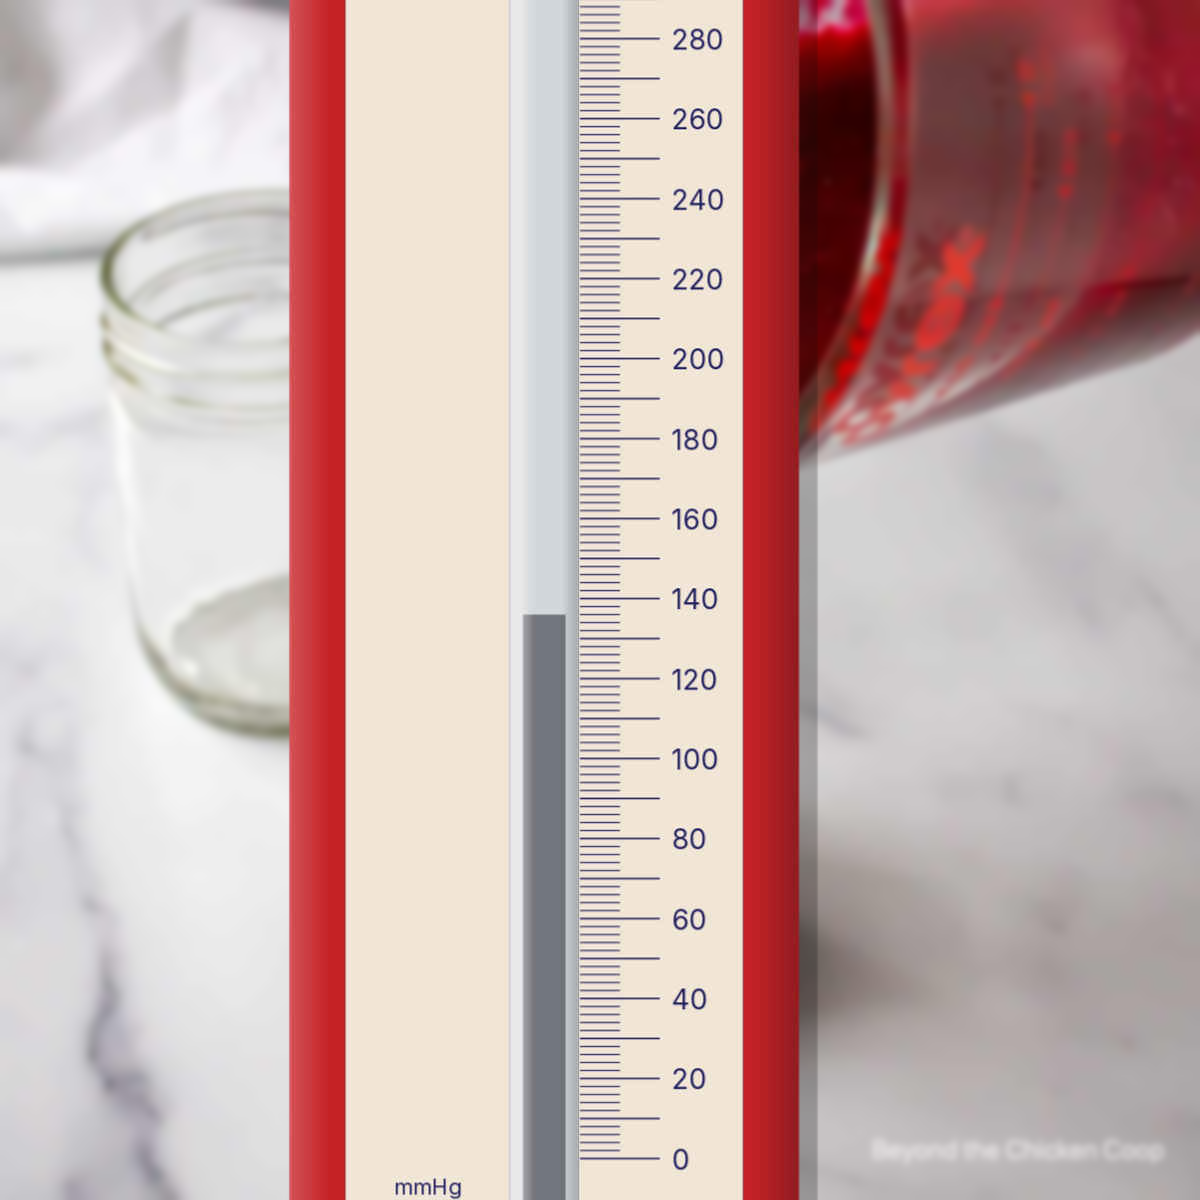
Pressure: 136 mmHg
